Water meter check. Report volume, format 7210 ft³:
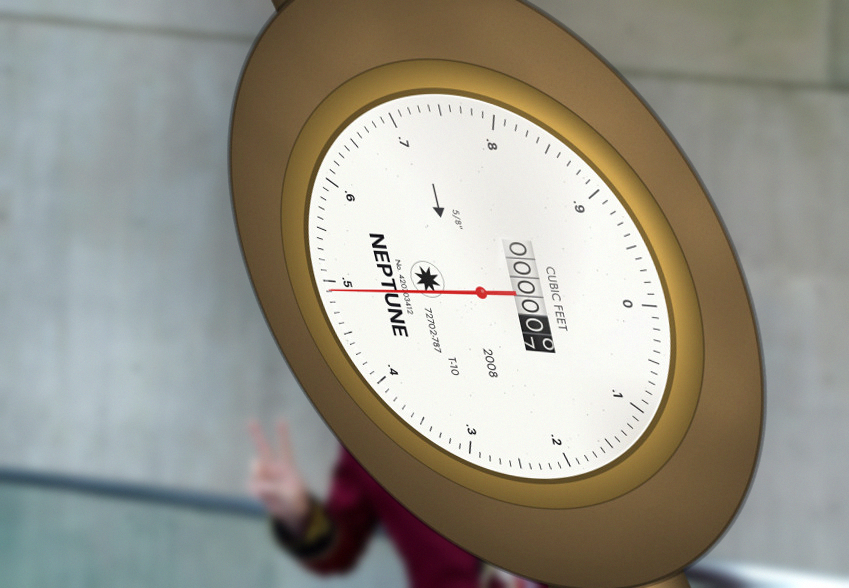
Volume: 6.49 ft³
